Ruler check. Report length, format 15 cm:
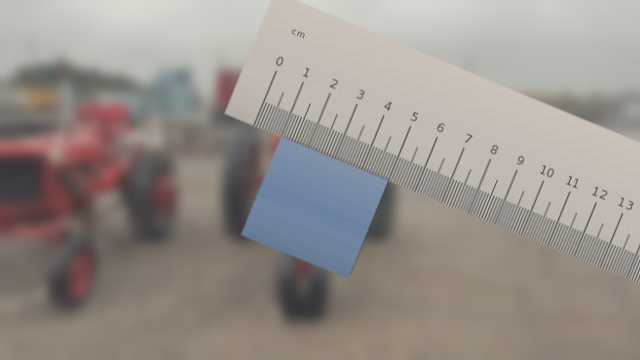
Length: 4 cm
